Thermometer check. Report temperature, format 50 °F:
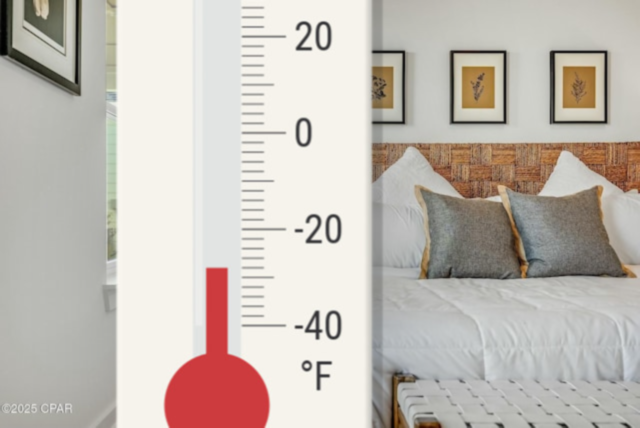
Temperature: -28 °F
